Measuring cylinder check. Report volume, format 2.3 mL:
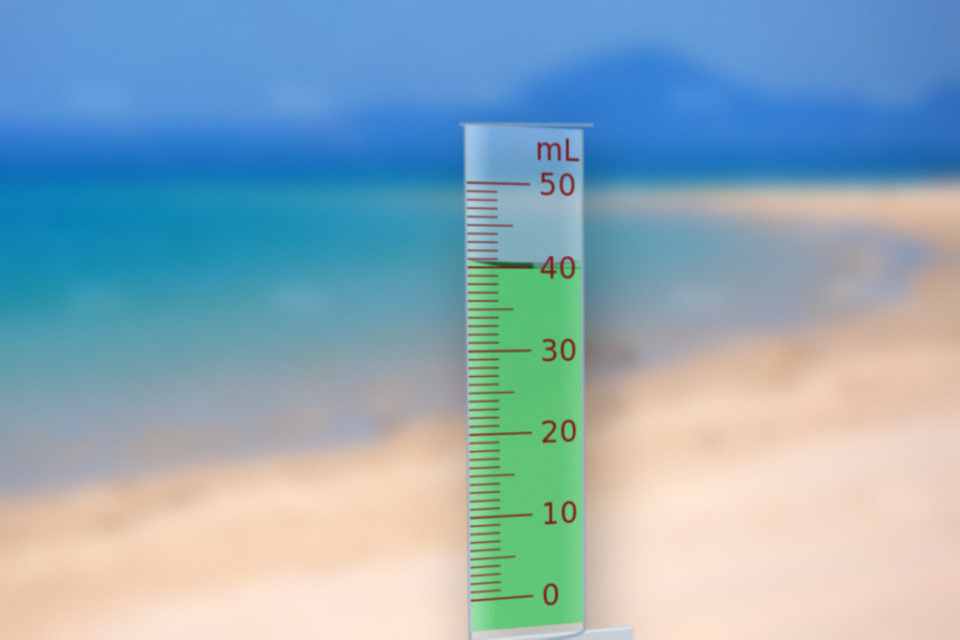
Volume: 40 mL
